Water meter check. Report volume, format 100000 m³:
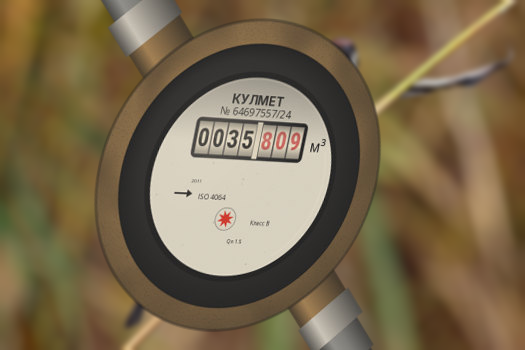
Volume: 35.809 m³
